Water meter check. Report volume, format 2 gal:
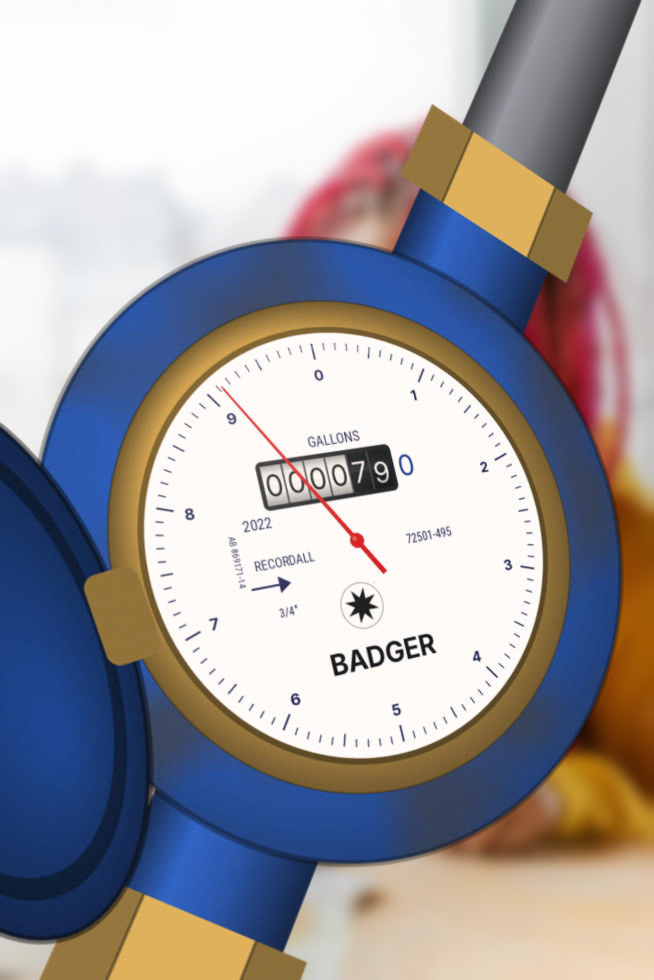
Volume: 789.1 gal
